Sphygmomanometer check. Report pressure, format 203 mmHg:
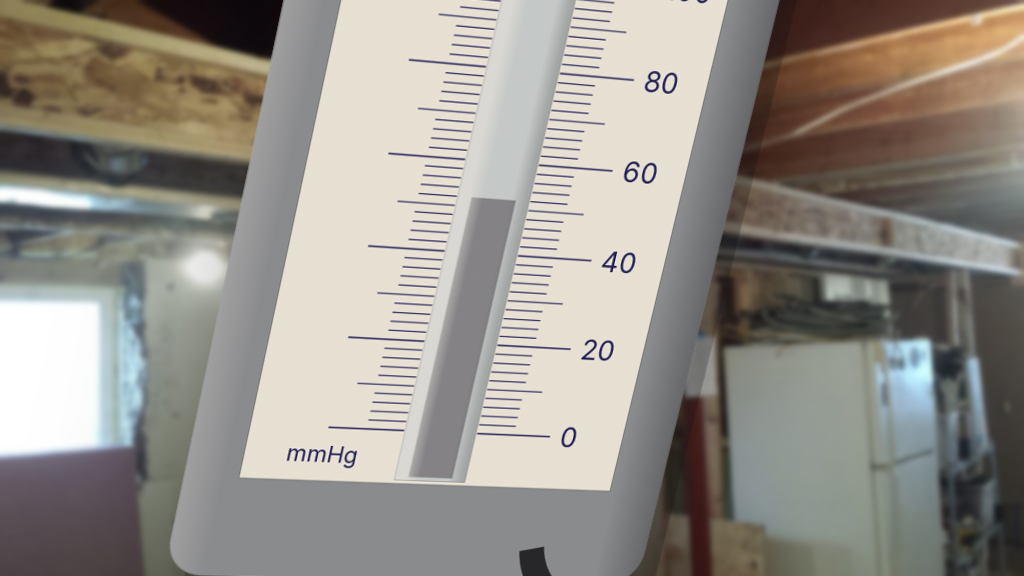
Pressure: 52 mmHg
